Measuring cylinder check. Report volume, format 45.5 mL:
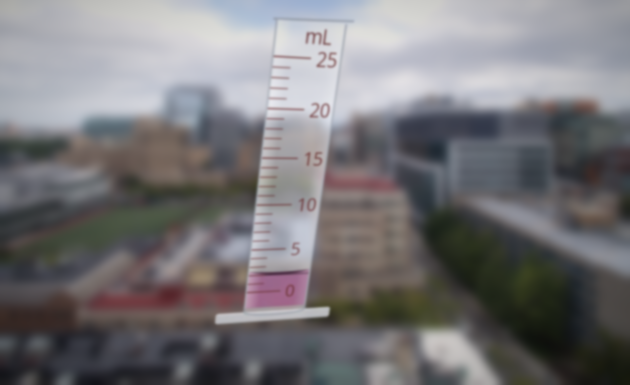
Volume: 2 mL
